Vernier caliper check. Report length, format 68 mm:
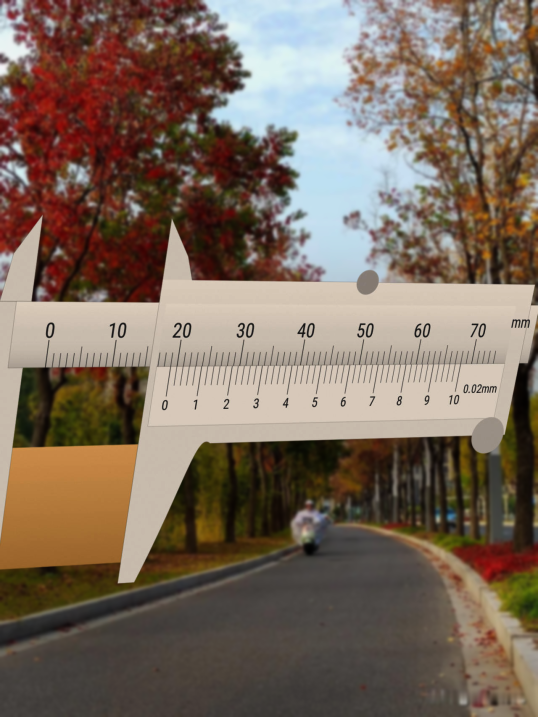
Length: 19.0 mm
